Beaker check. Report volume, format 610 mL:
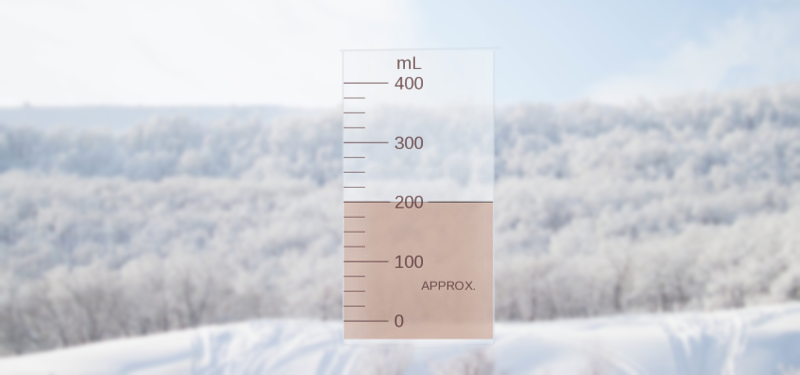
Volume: 200 mL
